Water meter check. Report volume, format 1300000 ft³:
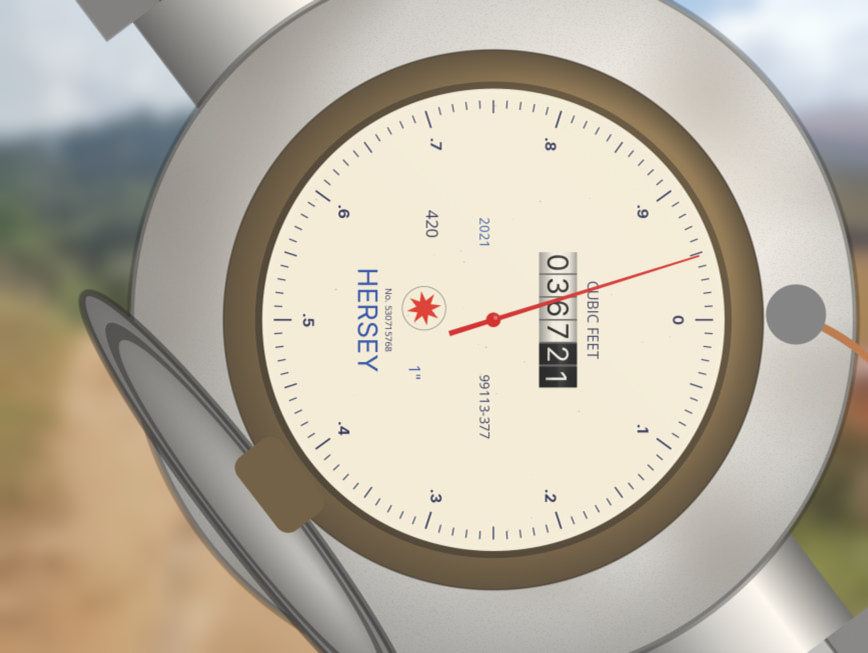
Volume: 36720.95 ft³
